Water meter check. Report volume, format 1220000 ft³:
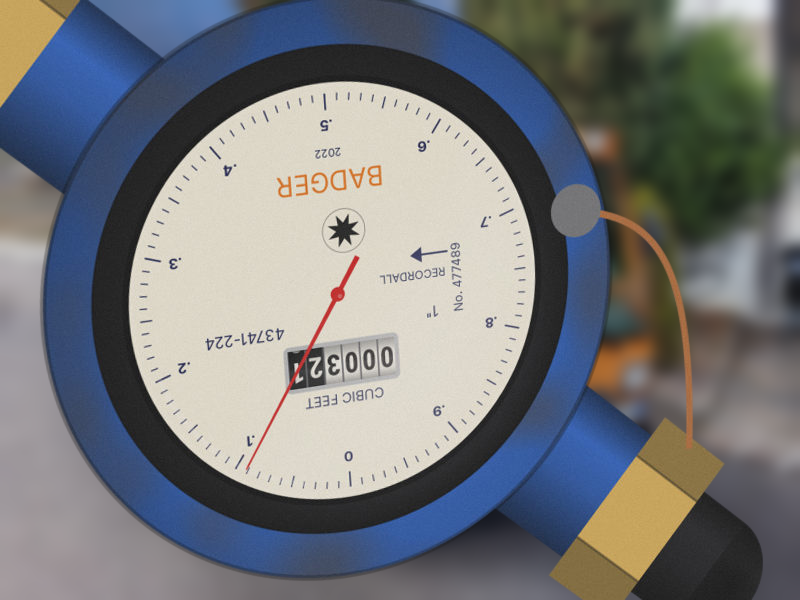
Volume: 321.09 ft³
